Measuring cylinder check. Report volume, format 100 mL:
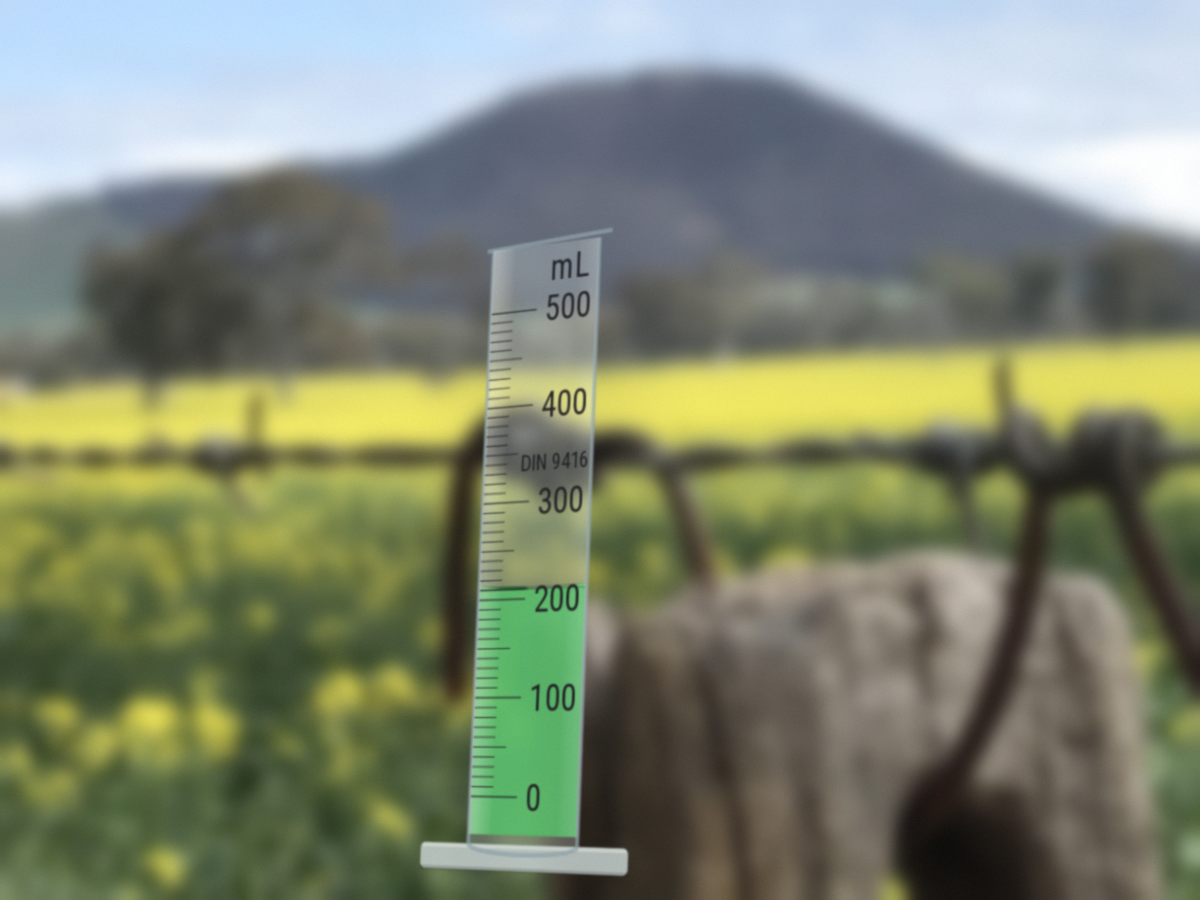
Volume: 210 mL
